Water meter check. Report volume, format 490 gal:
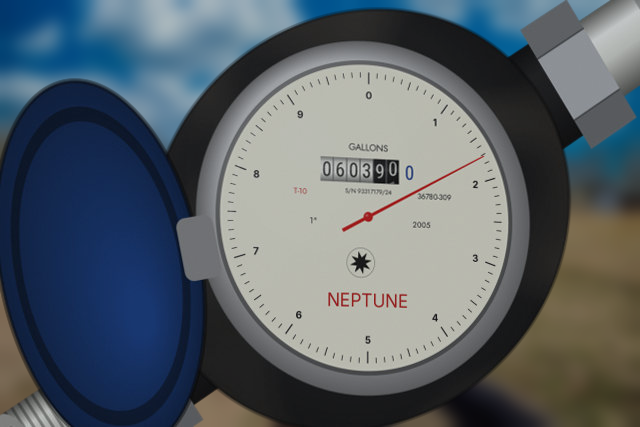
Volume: 603901.7 gal
